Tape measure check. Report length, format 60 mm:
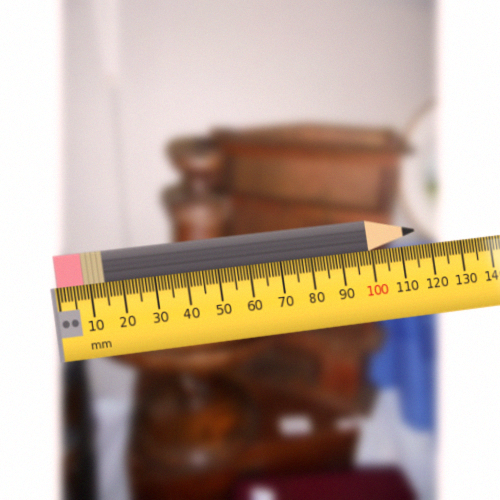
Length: 115 mm
